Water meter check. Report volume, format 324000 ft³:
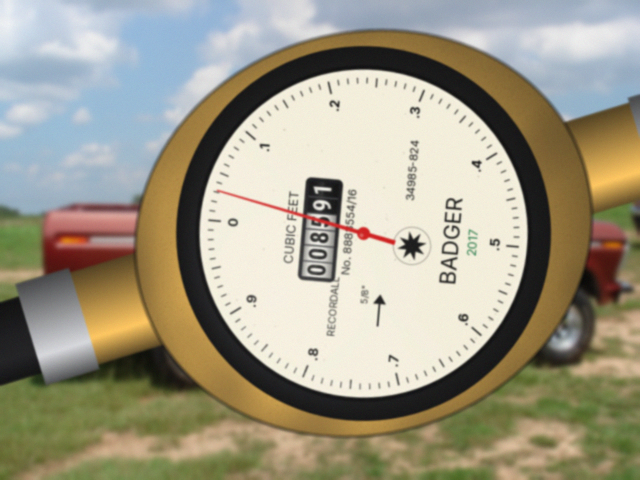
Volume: 8591.03 ft³
